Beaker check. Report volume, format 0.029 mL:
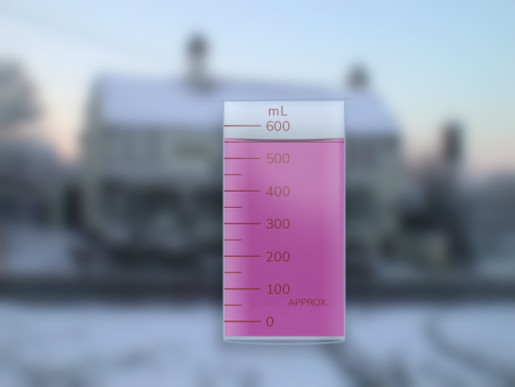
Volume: 550 mL
